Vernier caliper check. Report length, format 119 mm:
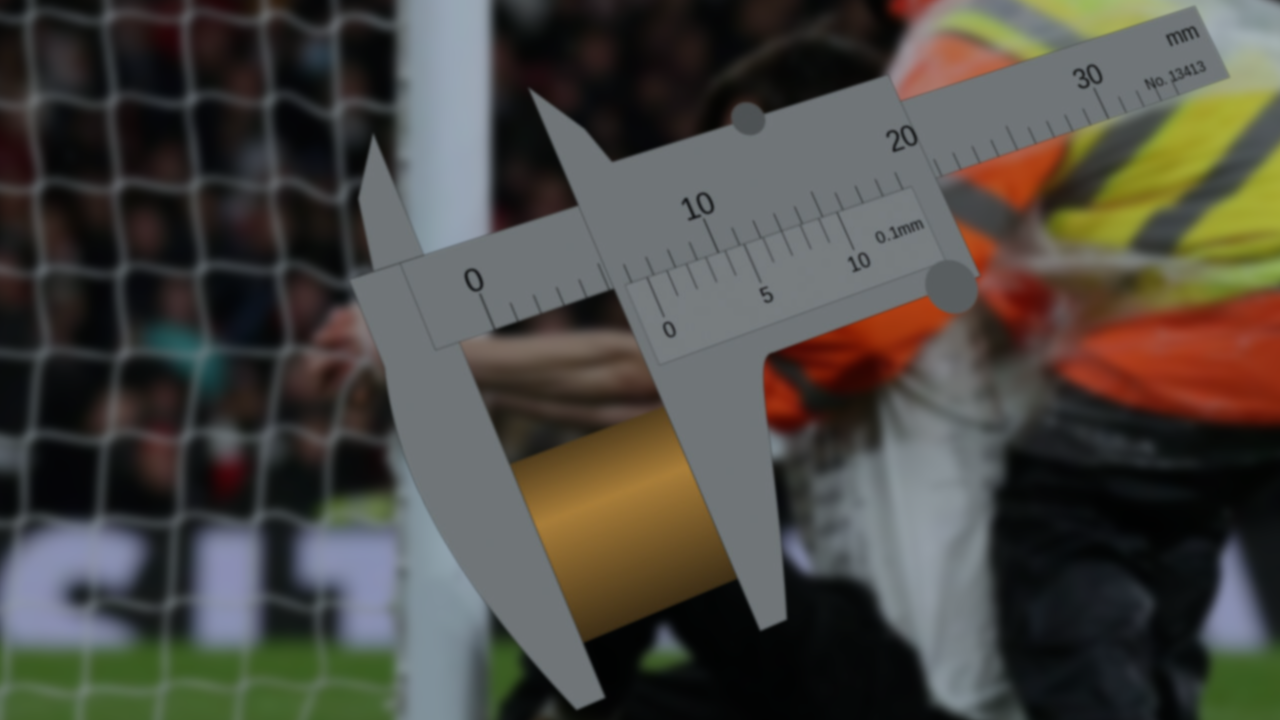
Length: 6.7 mm
